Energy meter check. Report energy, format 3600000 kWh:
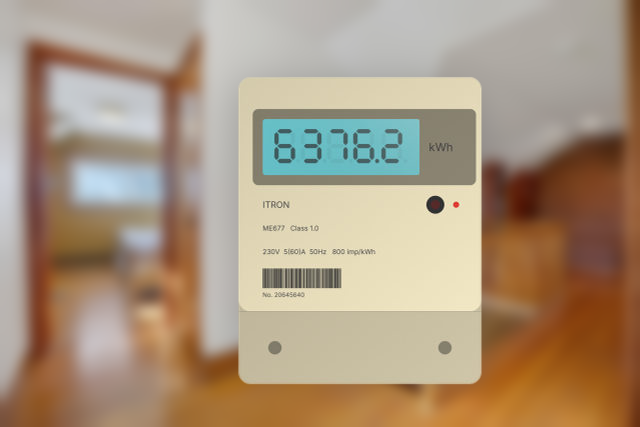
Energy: 6376.2 kWh
